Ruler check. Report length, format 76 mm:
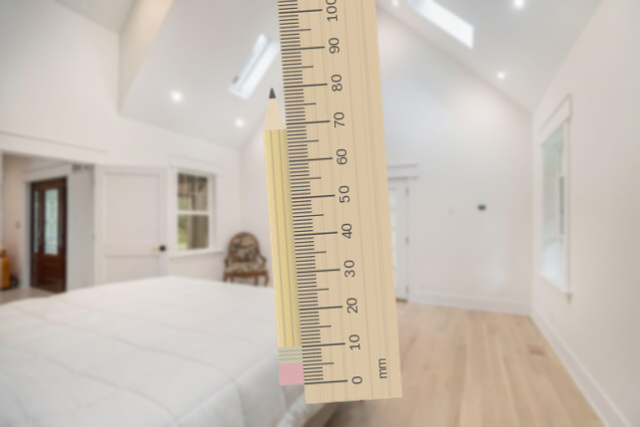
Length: 80 mm
